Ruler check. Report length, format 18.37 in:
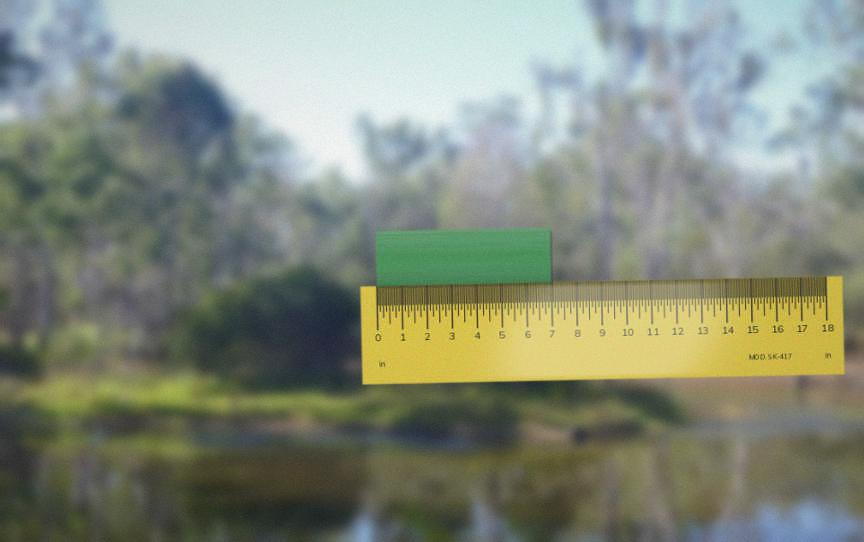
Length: 7 in
